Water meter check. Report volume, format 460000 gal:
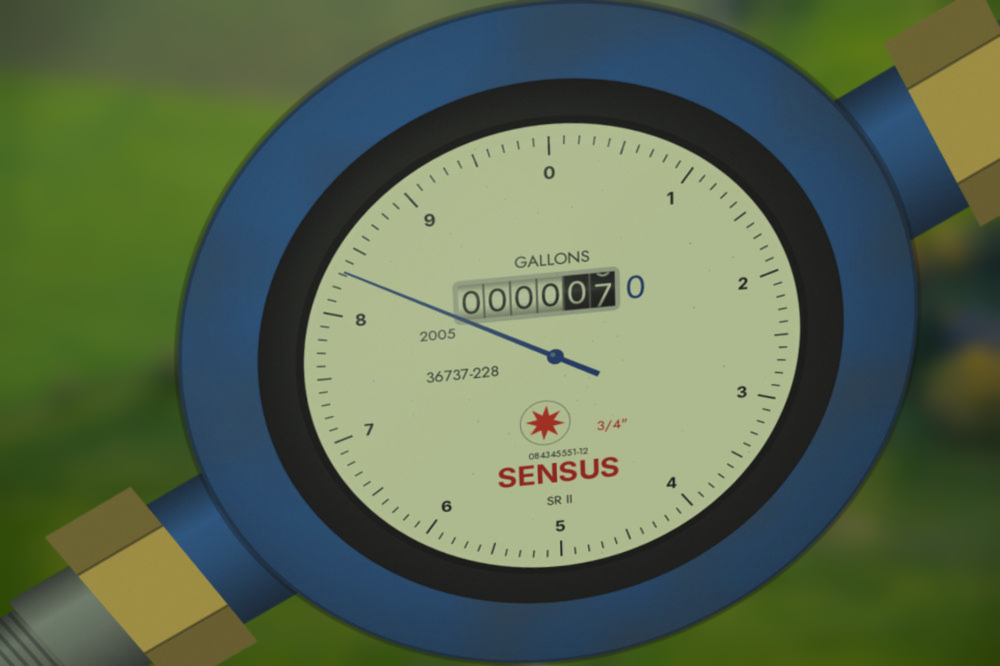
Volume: 68.3 gal
